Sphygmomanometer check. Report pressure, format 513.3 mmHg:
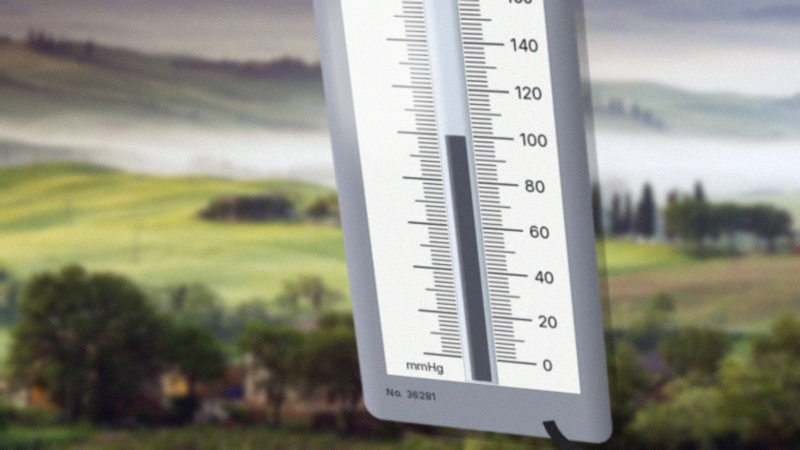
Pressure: 100 mmHg
